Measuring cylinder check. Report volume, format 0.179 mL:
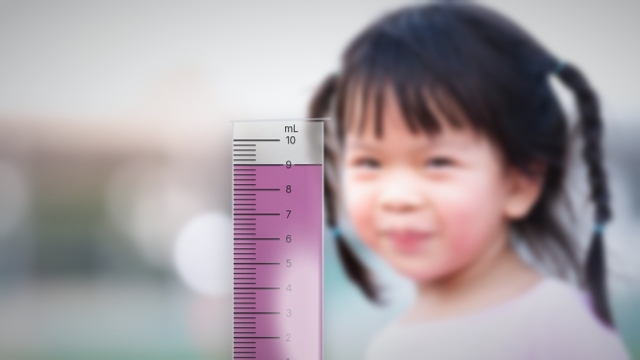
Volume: 9 mL
